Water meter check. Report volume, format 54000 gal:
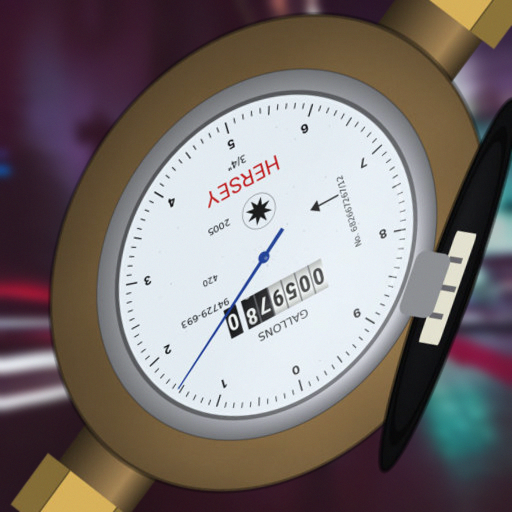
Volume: 59781.5 gal
